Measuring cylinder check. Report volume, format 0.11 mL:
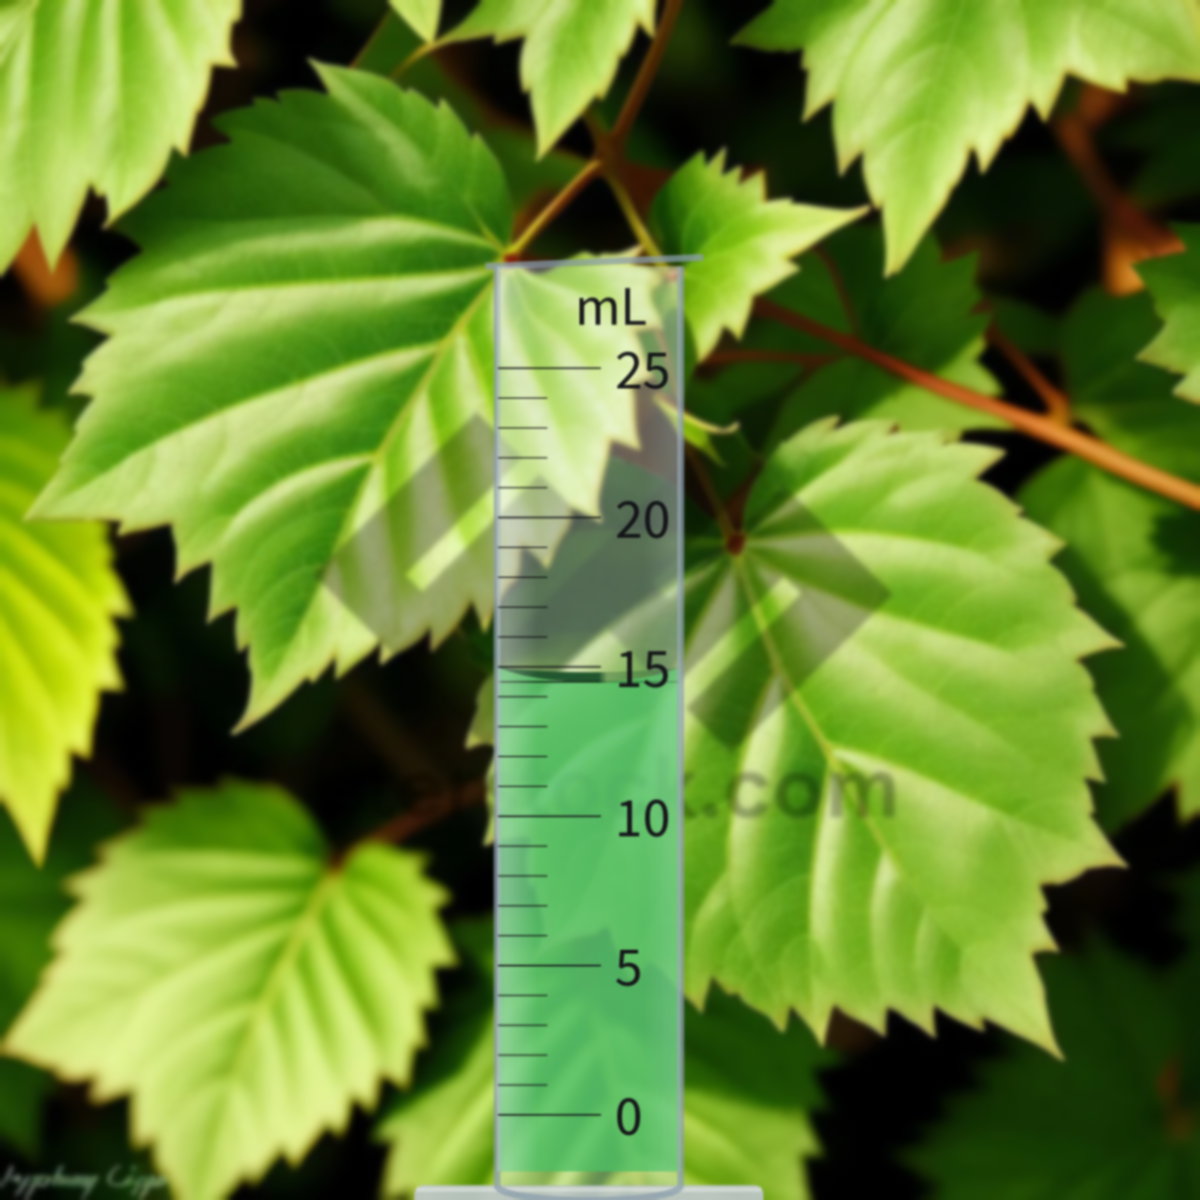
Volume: 14.5 mL
